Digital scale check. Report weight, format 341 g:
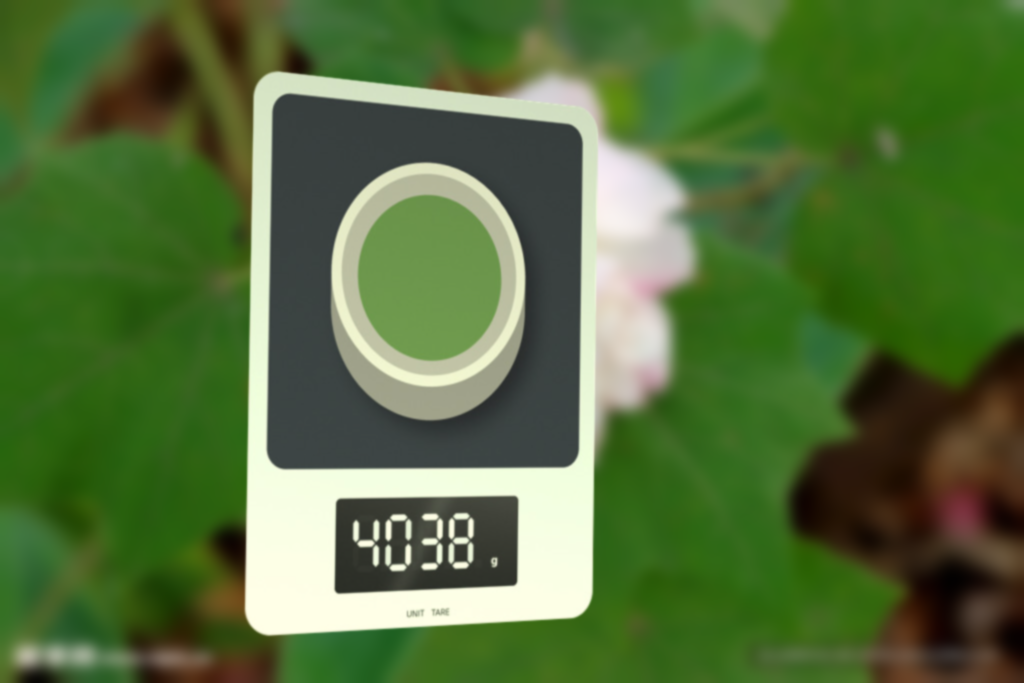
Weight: 4038 g
